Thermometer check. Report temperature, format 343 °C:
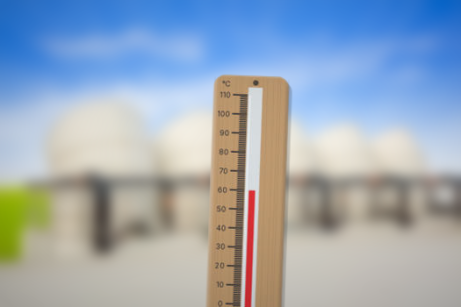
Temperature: 60 °C
